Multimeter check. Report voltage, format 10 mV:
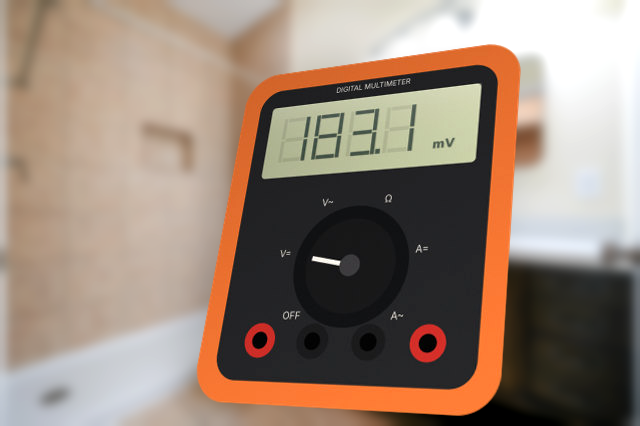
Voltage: 183.1 mV
